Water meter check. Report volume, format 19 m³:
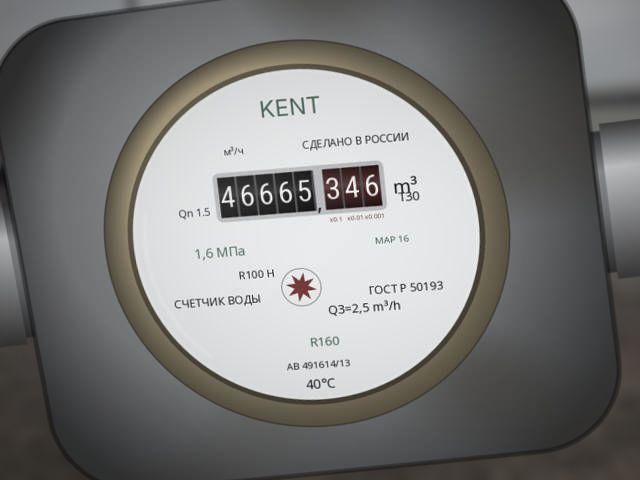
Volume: 46665.346 m³
